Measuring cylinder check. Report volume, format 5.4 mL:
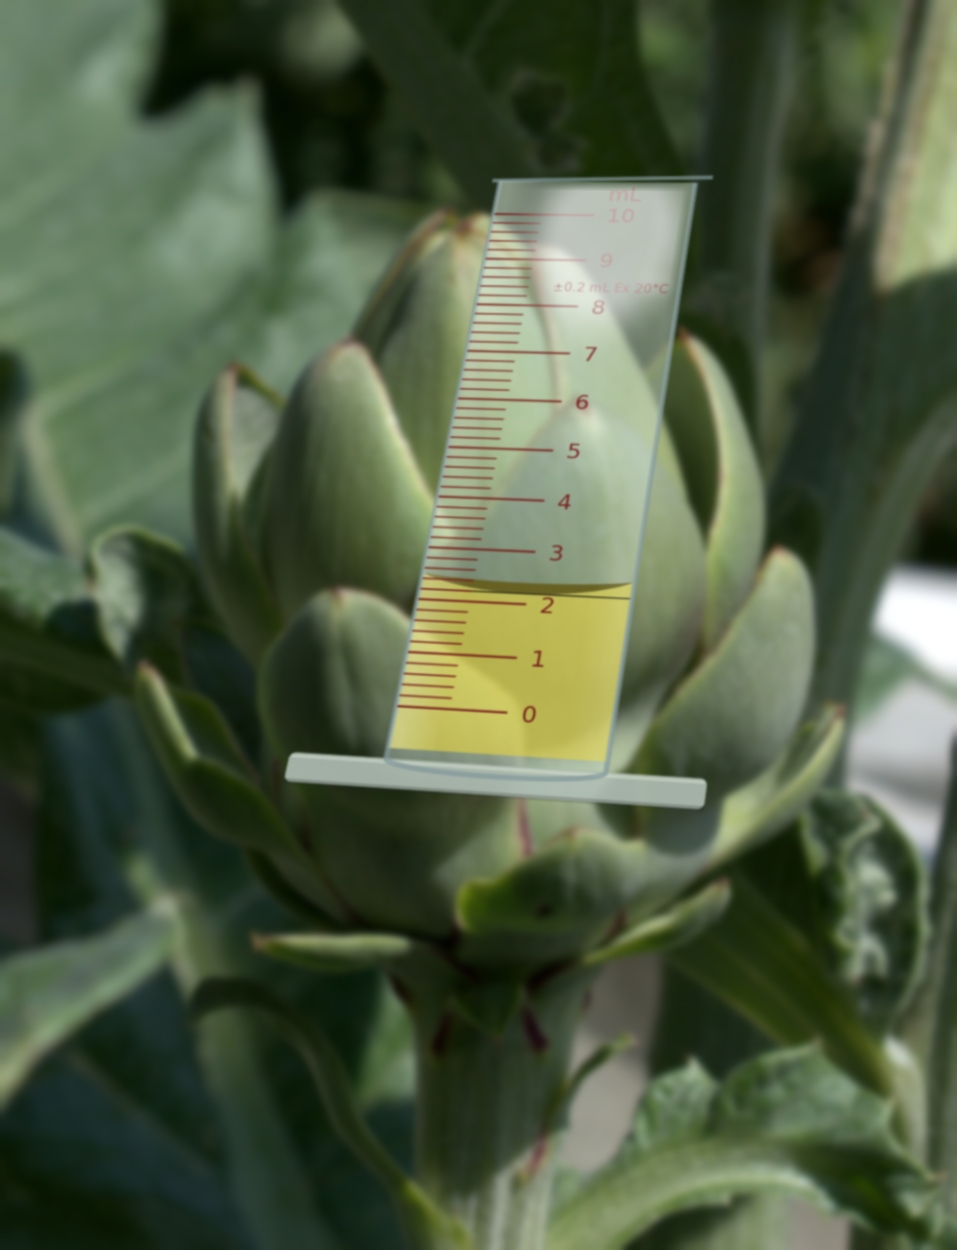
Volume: 2.2 mL
